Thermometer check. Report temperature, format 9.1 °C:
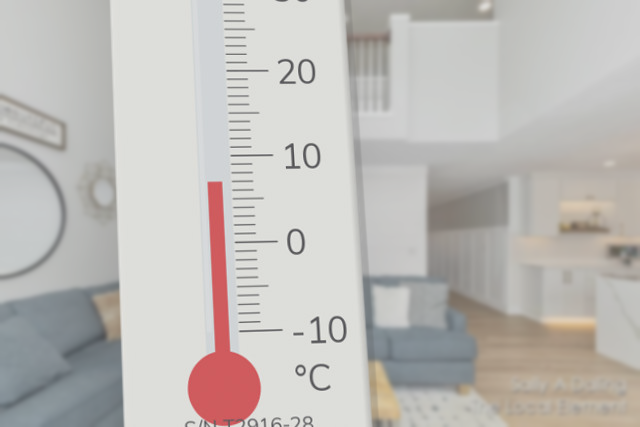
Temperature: 7 °C
